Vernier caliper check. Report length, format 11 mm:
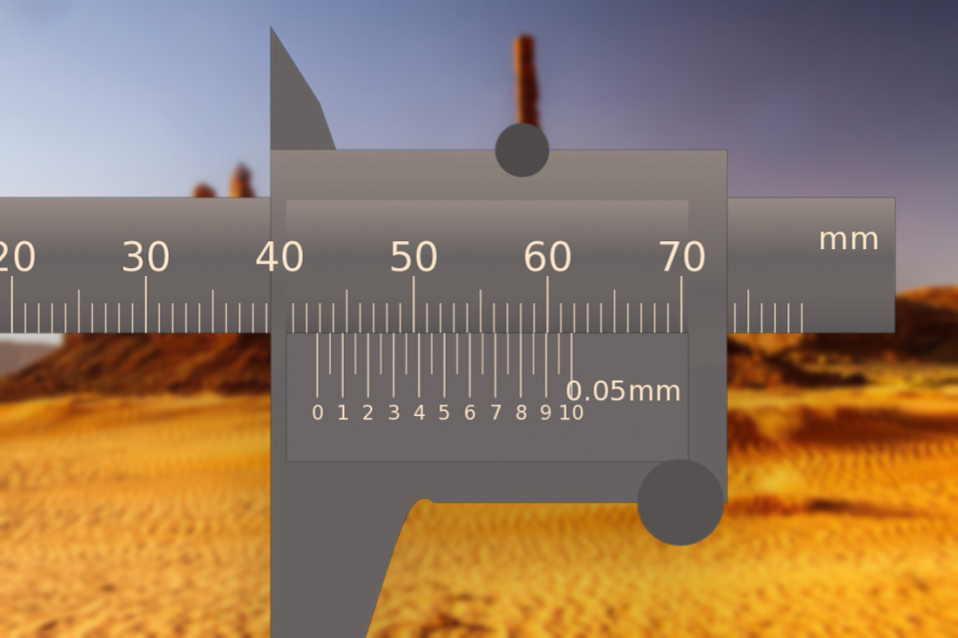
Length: 42.8 mm
